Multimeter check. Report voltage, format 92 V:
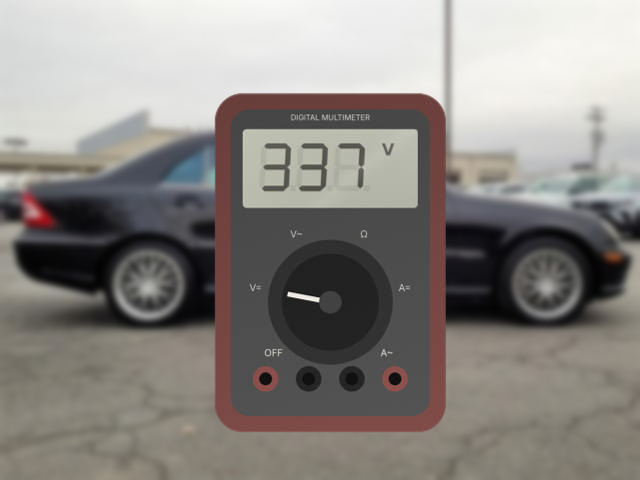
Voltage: 337 V
